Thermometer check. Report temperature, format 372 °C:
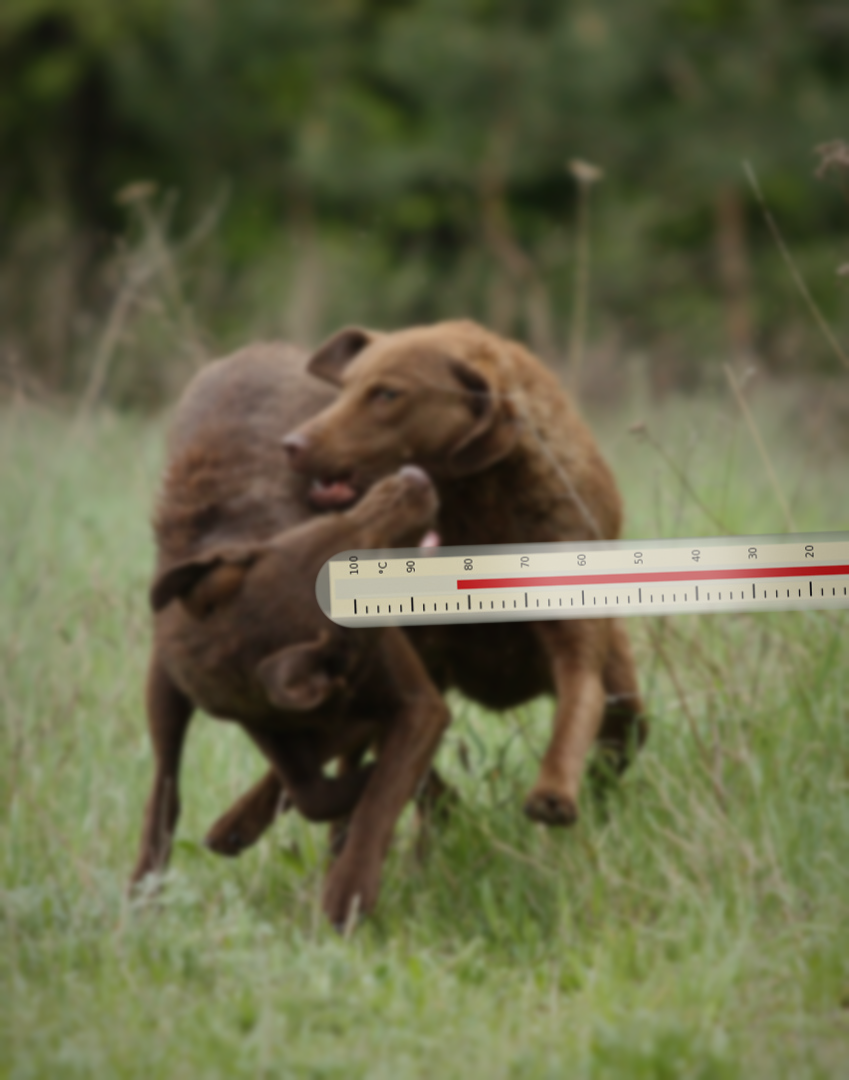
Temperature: 82 °C
